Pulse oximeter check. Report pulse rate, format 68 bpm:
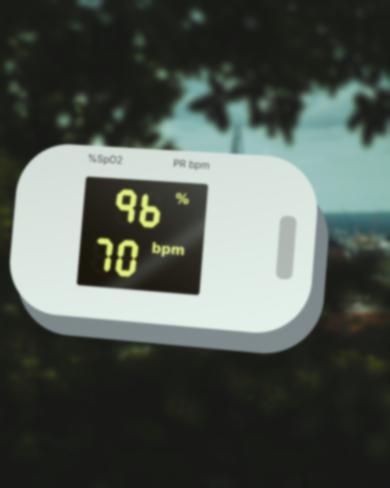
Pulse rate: 70 bpm
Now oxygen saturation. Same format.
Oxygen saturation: 96 %
